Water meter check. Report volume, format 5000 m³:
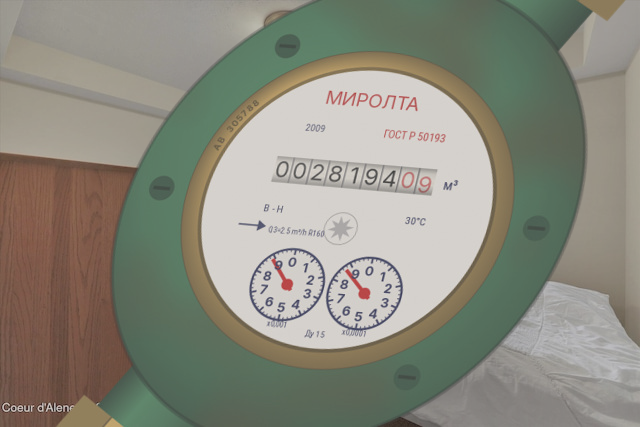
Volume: 28194.0888 m³
